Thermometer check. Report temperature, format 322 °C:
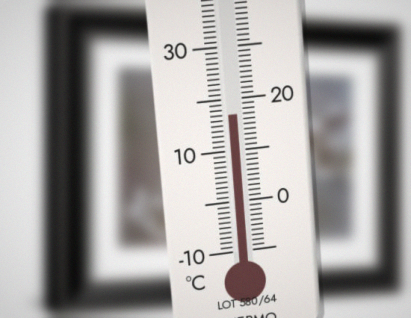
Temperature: 17 °C
